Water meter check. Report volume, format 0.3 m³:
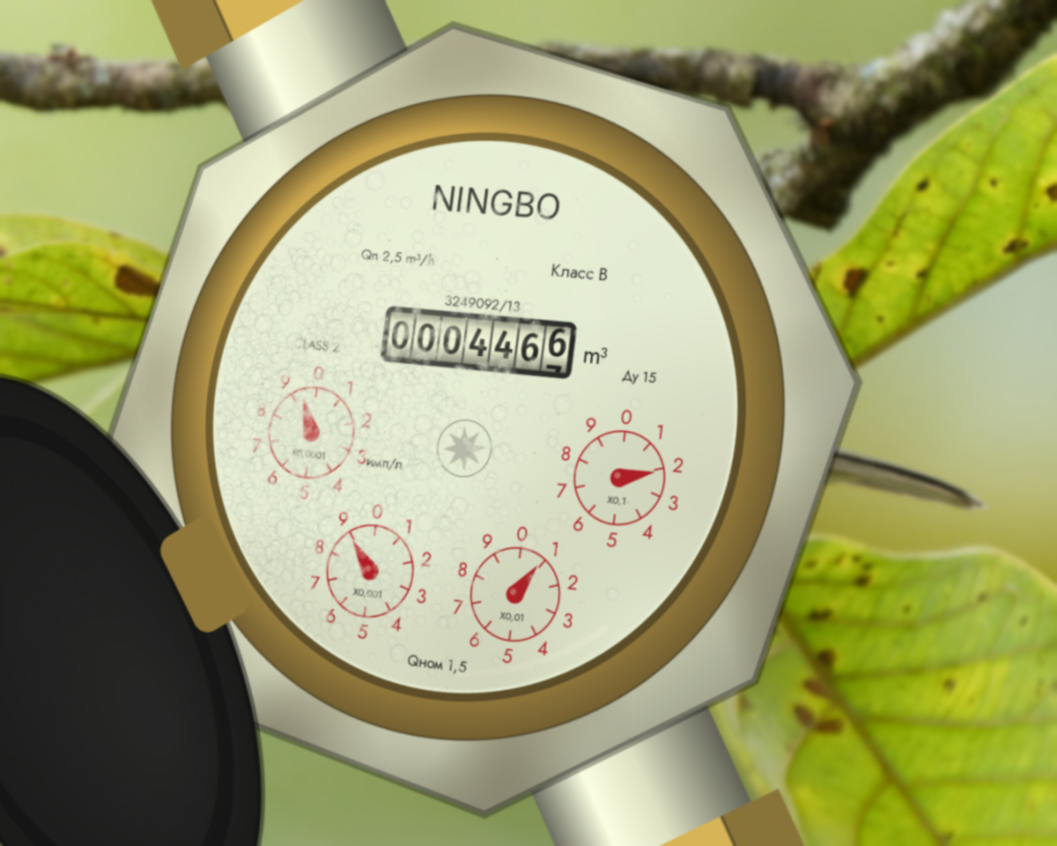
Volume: 4466.2089 m³
